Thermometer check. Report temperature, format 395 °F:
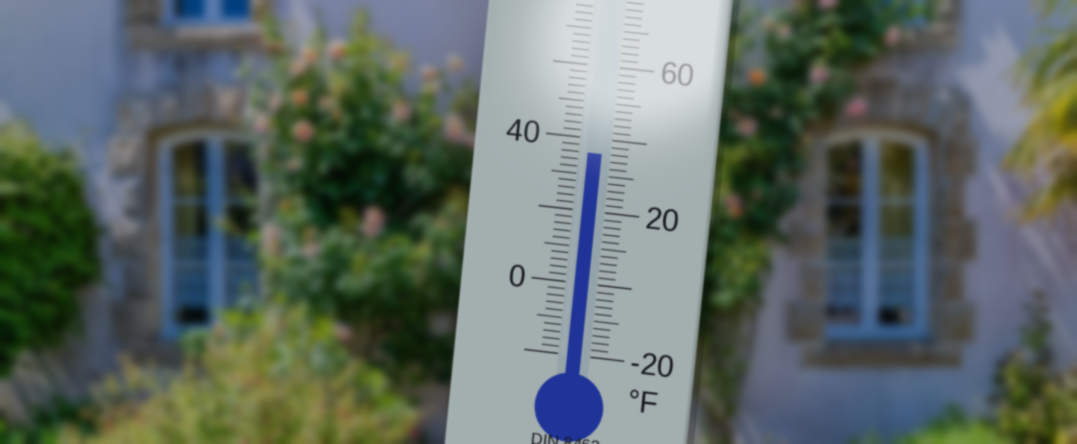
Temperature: 36 °F
